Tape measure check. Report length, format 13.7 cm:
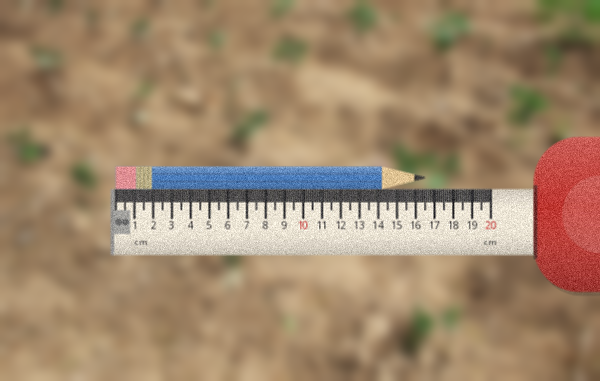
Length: 16.5 cm
